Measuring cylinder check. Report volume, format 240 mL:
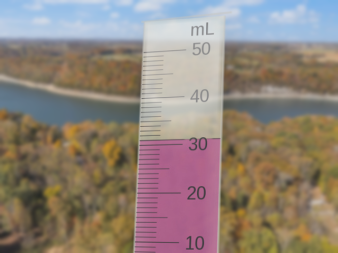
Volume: 31 mL
